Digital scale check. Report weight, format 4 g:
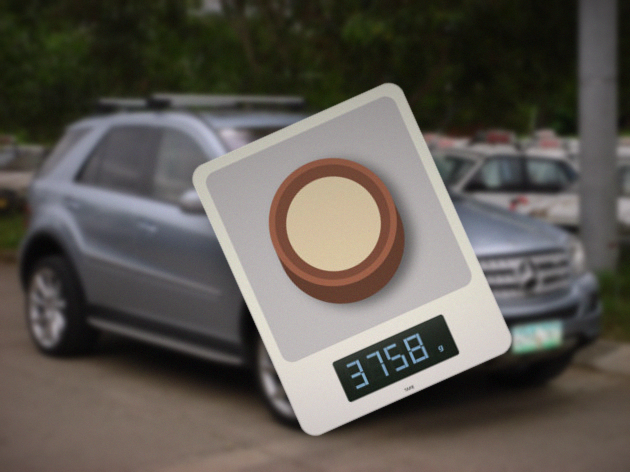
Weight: 3758 g
